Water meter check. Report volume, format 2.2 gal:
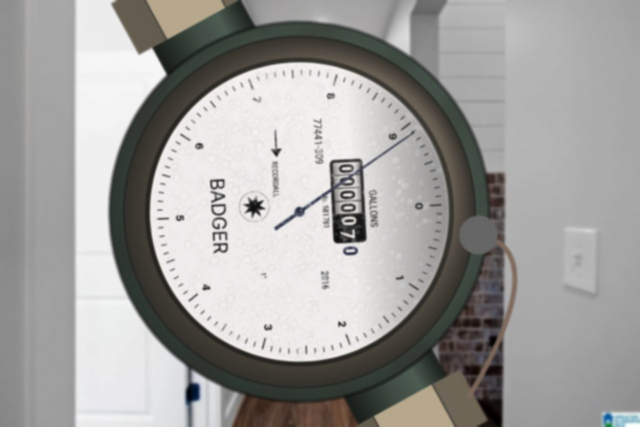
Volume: 69.1 gal
